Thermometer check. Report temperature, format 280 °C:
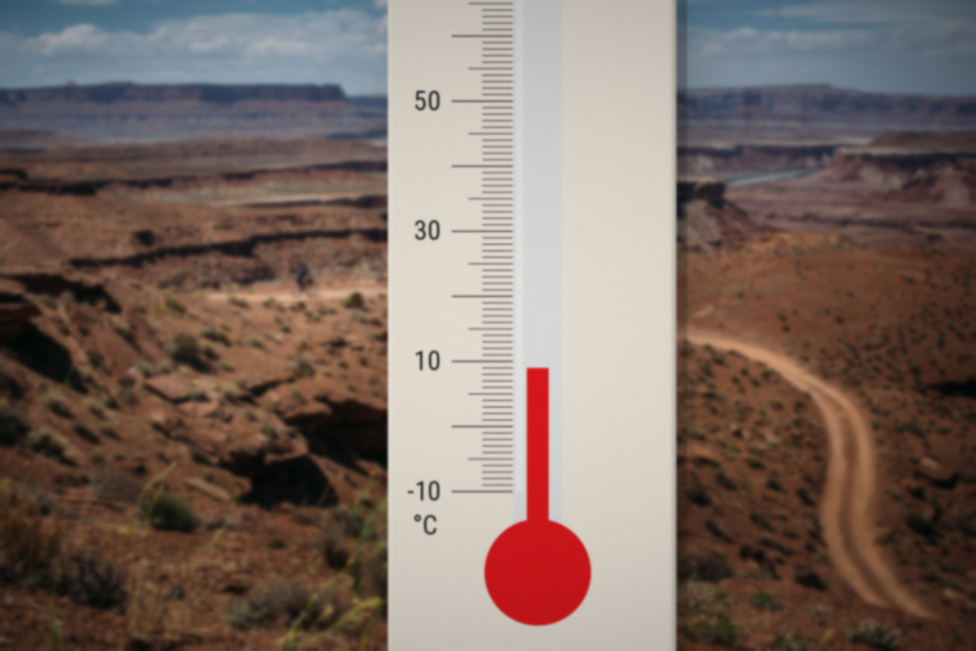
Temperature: 9 °C
